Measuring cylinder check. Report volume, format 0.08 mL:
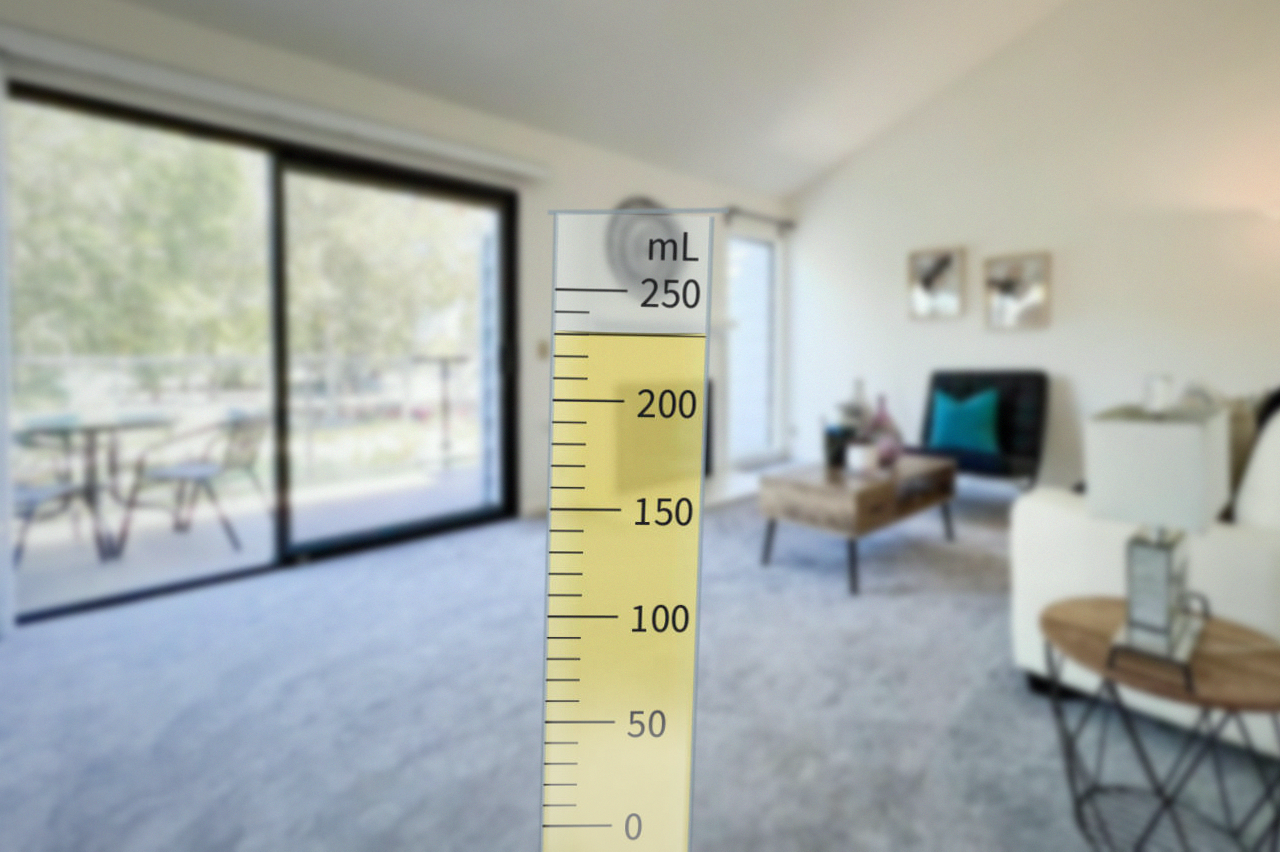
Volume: 230 mL
